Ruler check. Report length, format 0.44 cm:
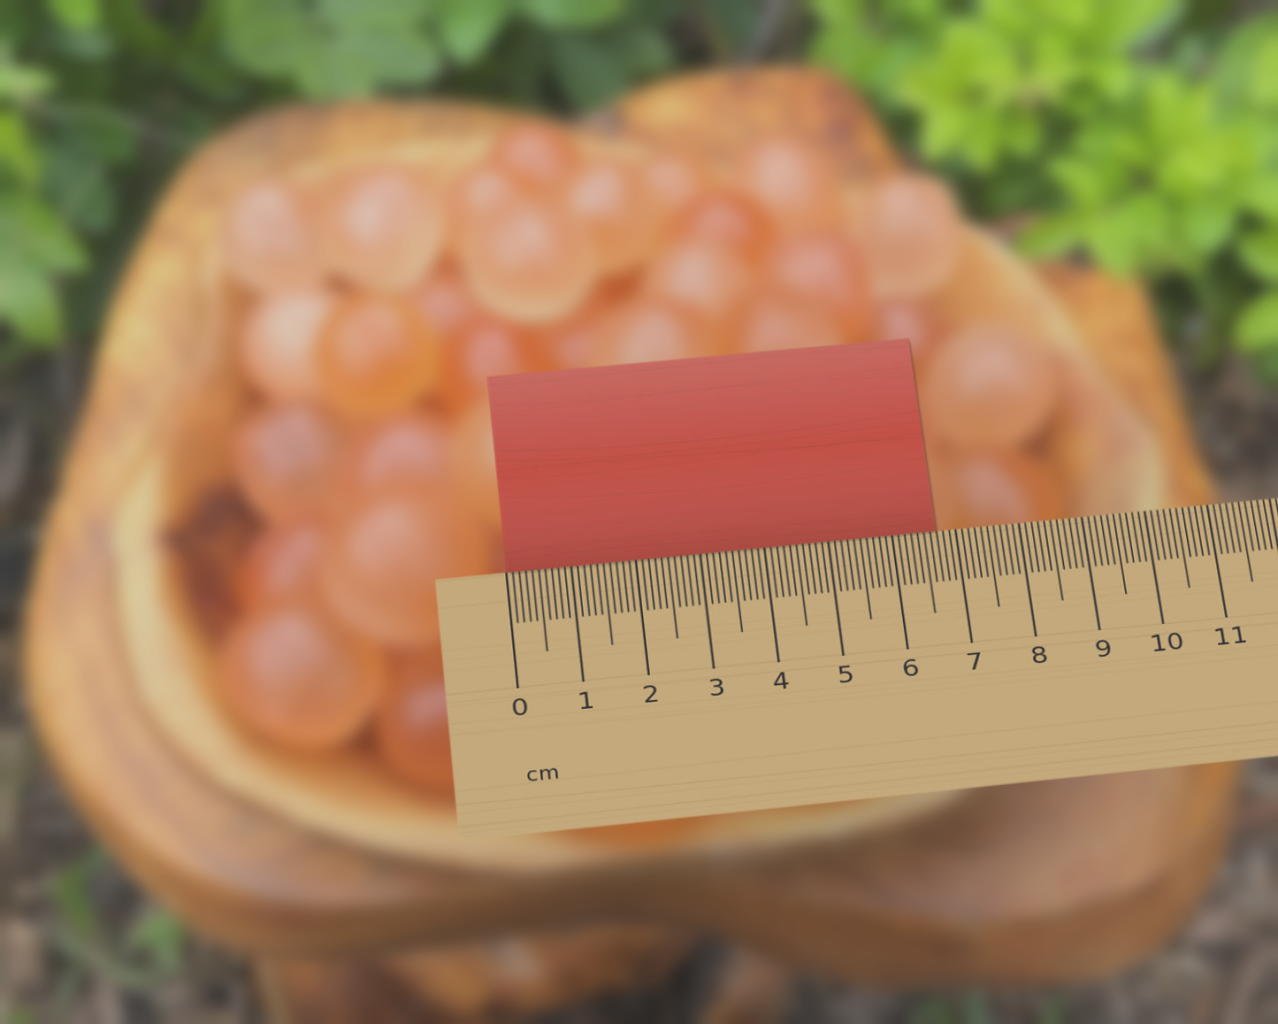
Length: 6.7 cm
